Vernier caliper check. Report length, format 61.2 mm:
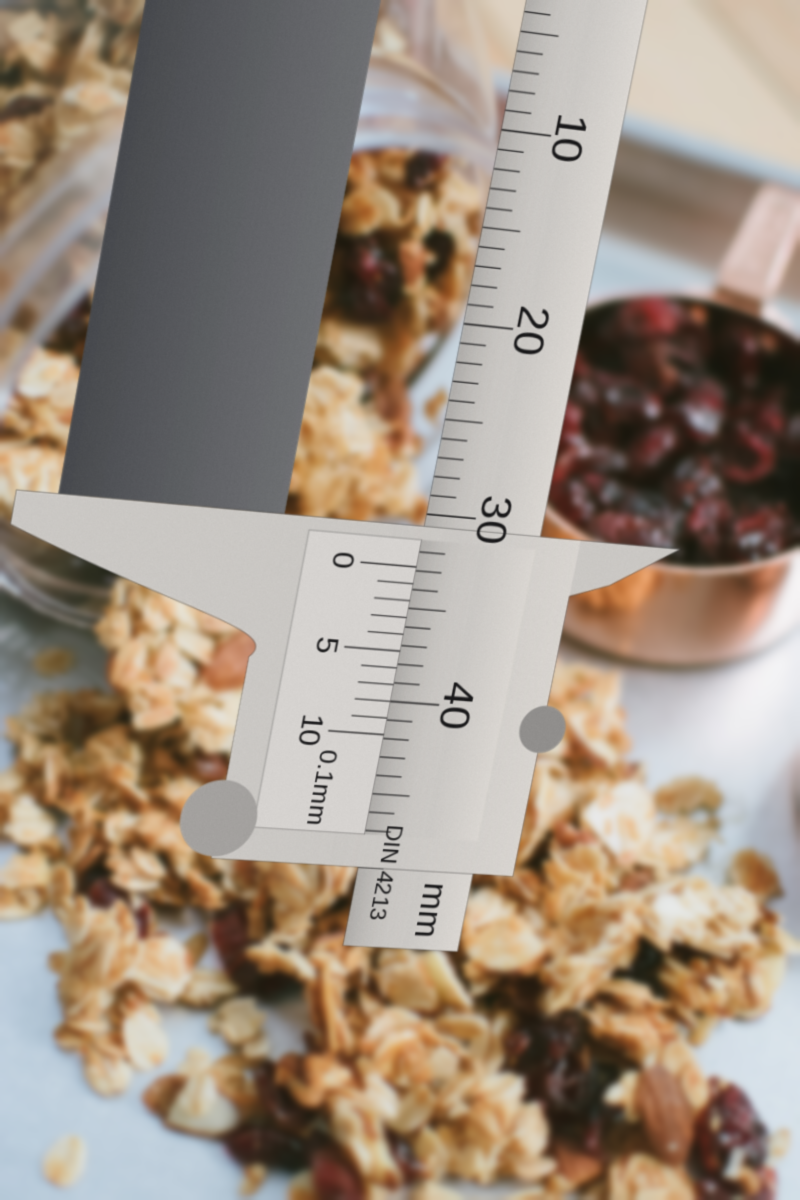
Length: 32.8 mm
